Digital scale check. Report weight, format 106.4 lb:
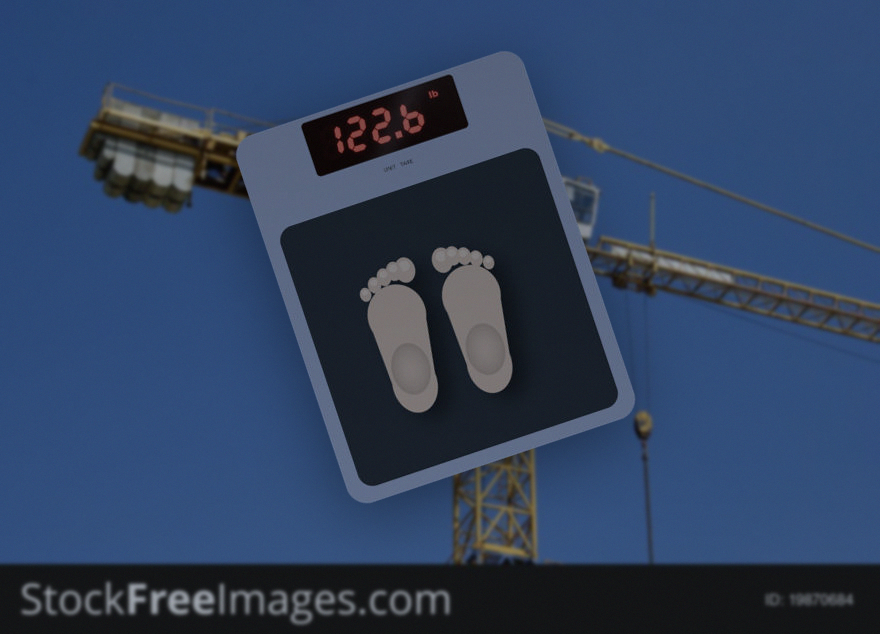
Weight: 122.6 lb
